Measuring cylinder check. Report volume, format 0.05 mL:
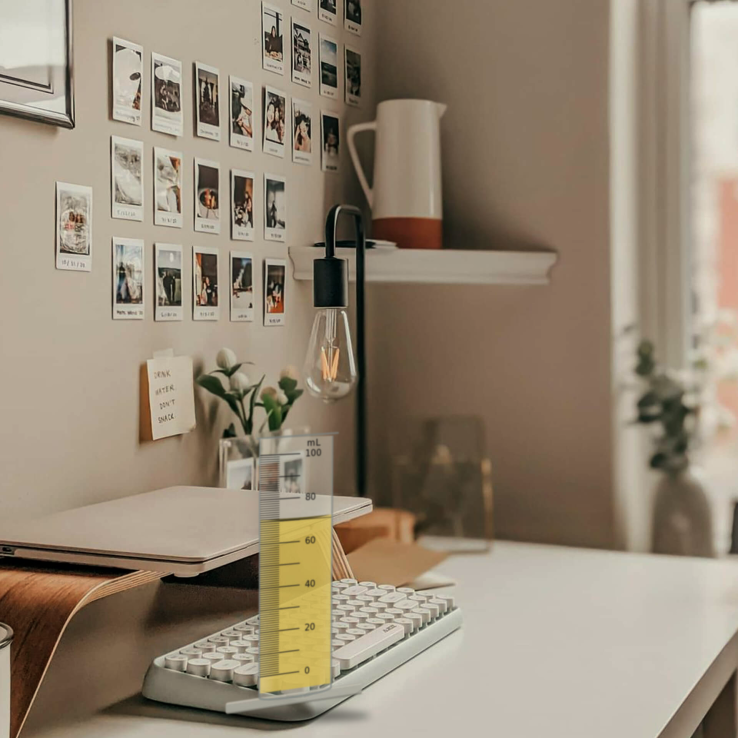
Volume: 70 mL
